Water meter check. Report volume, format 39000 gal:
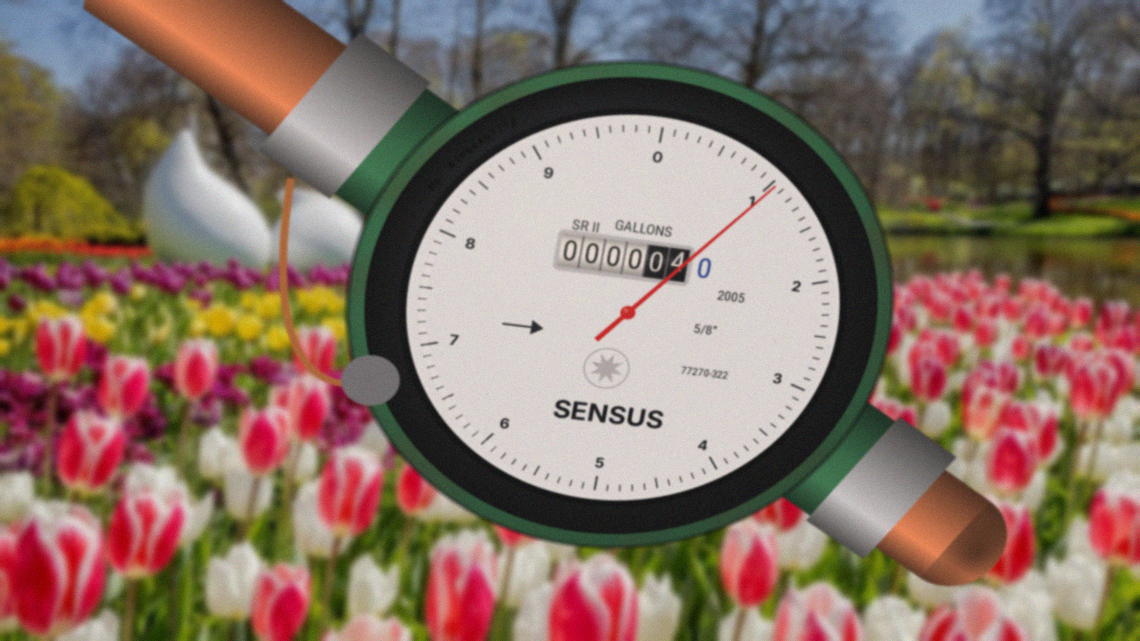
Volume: 41.0 gal
